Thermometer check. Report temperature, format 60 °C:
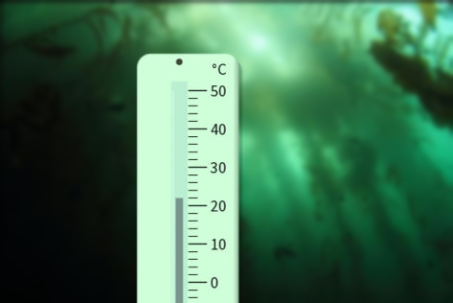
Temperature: 22 °C
